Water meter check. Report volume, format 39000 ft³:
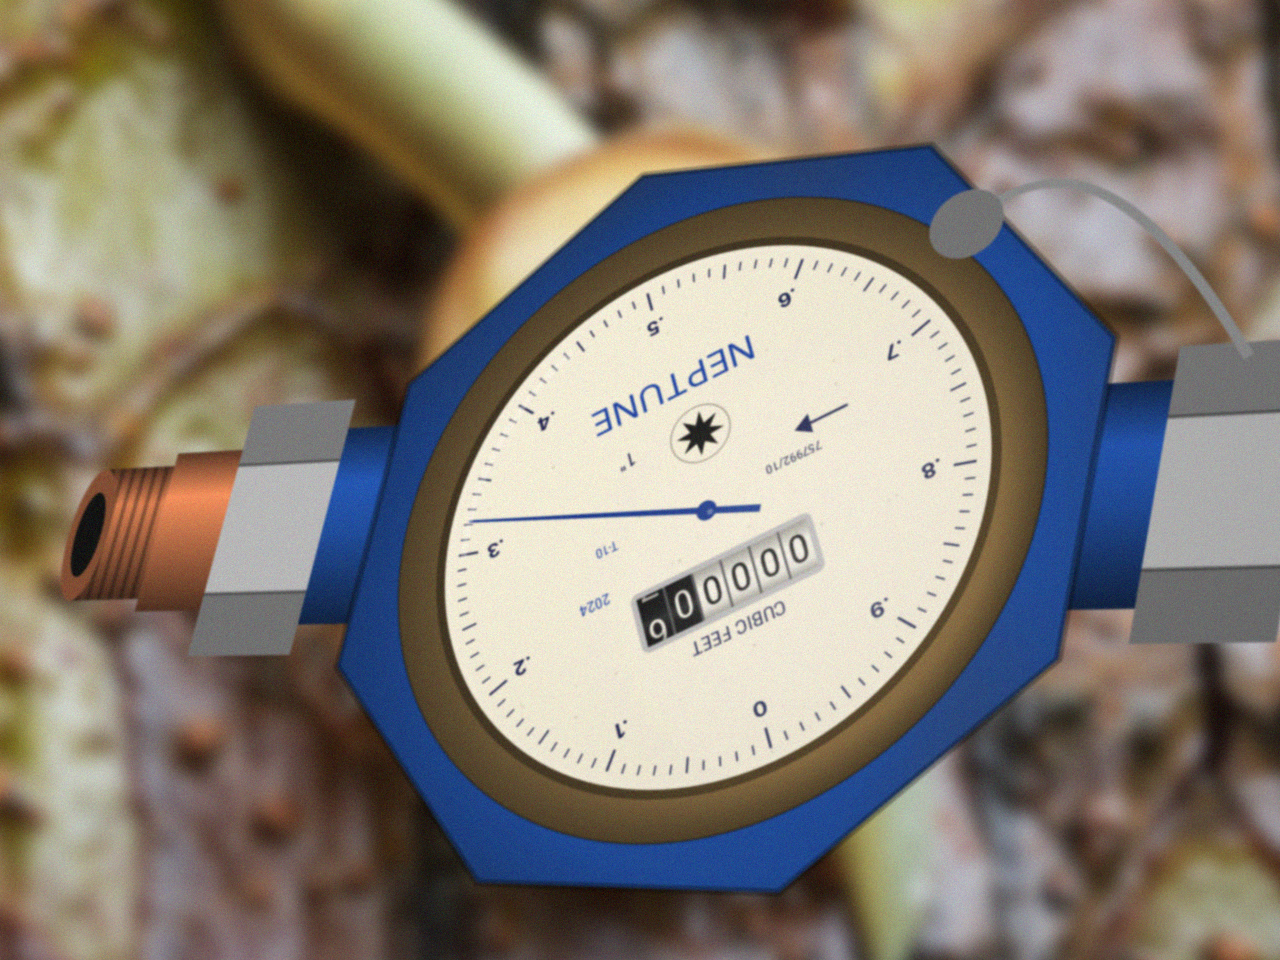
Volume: 6.32 ft³
